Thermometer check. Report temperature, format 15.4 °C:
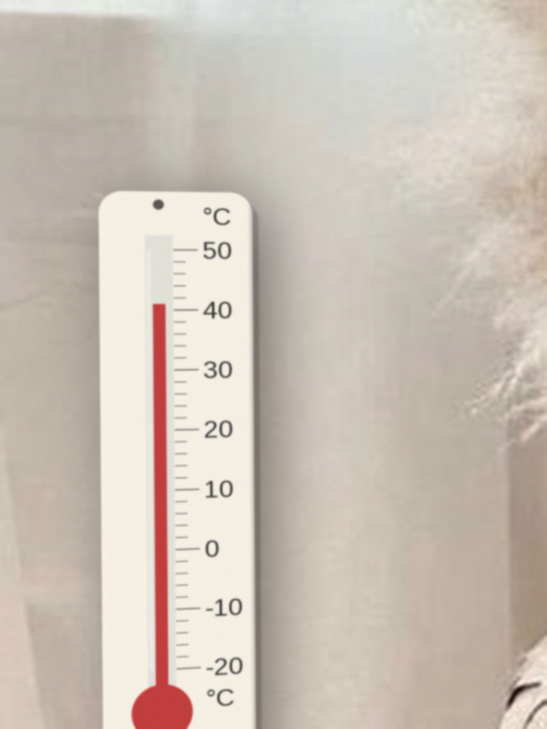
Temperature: 41 °C
